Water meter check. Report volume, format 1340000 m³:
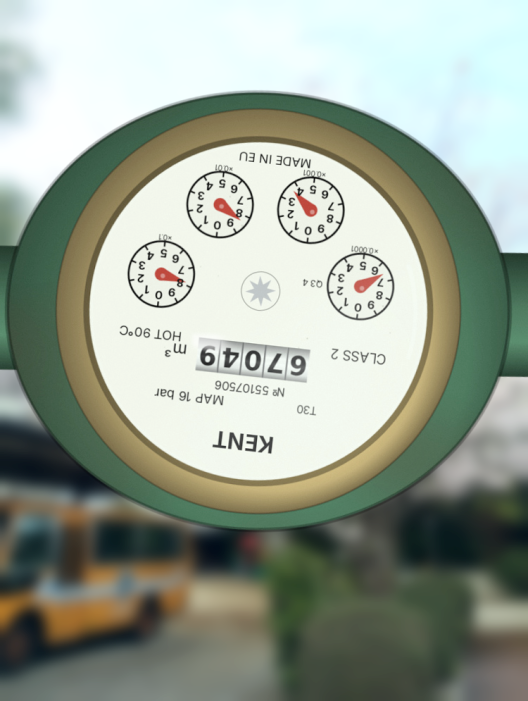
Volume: 67049.7836 m³
